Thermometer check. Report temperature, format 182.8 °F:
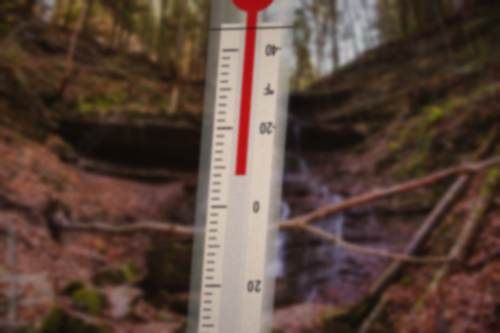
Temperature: -8 °F
